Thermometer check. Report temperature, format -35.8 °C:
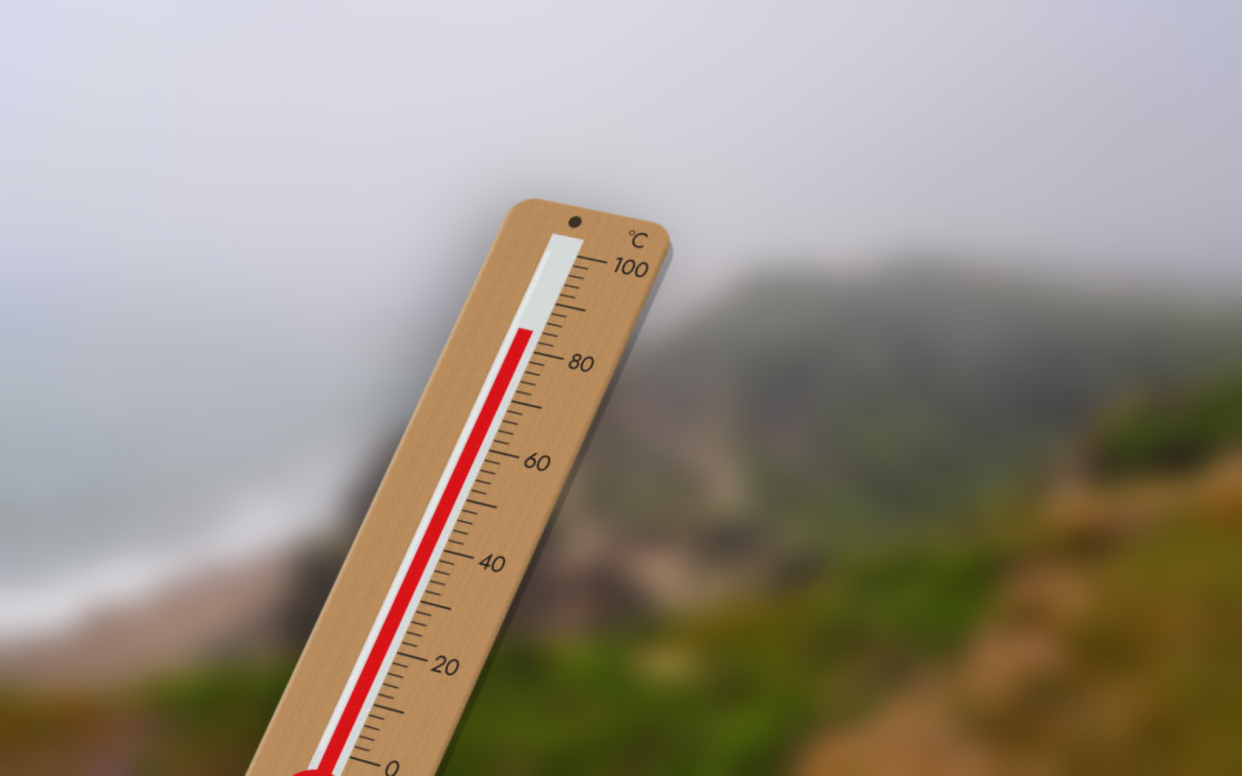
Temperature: 84 °C
